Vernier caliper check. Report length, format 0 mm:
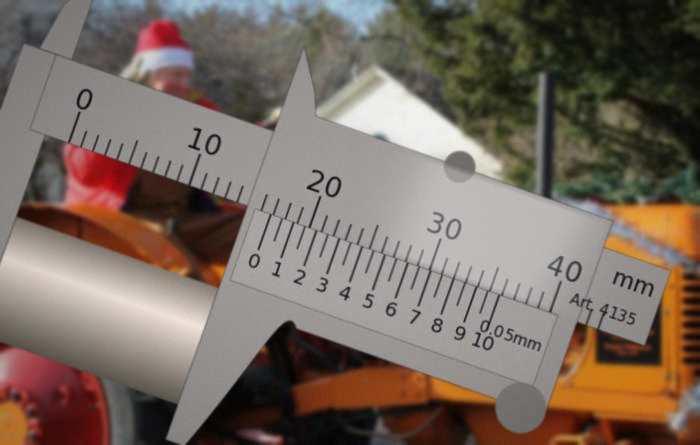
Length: 16.8 mm
